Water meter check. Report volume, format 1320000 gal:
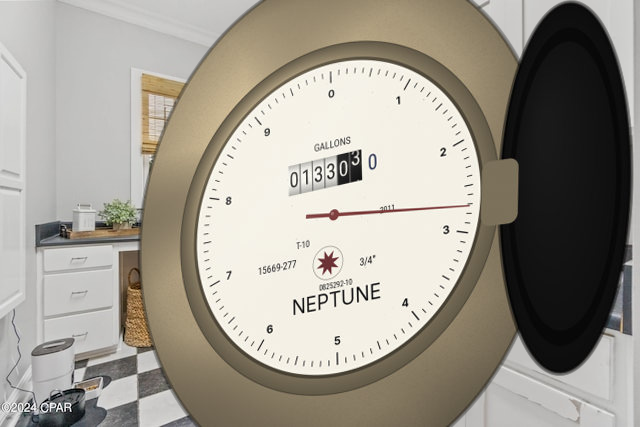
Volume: 133032.7 gal
